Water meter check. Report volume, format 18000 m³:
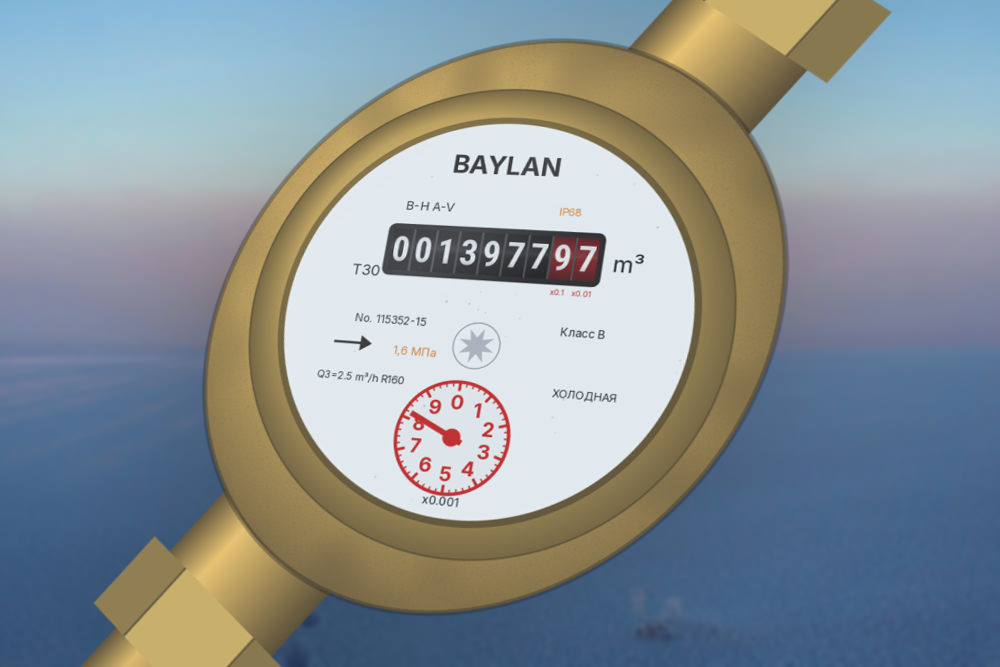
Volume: 13977.978 m³
